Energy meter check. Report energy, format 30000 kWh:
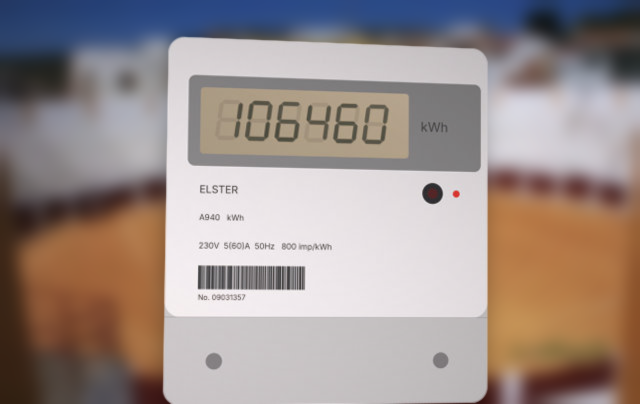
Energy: 106460 kWh
